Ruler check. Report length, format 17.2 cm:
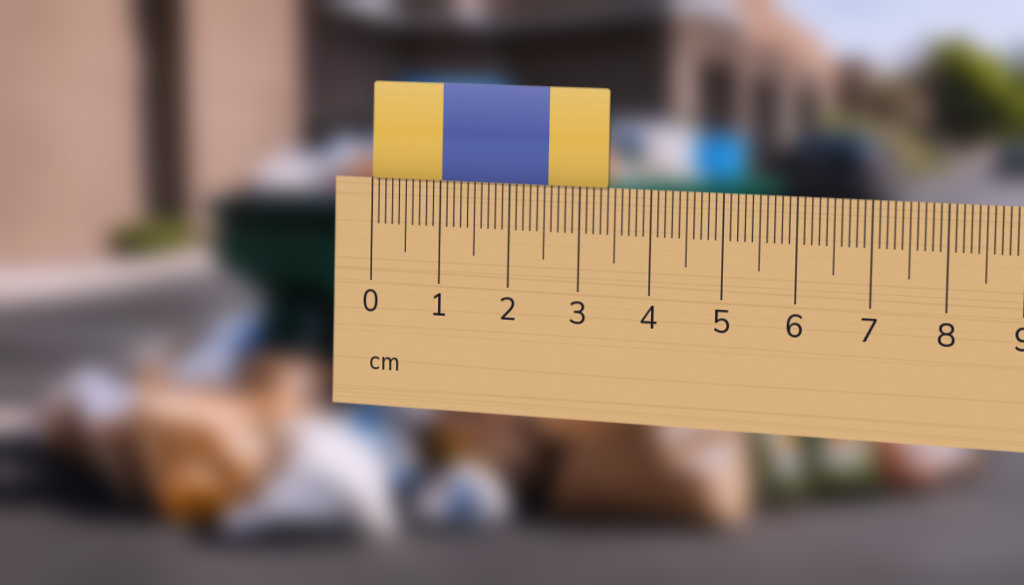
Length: 3.4 cm
